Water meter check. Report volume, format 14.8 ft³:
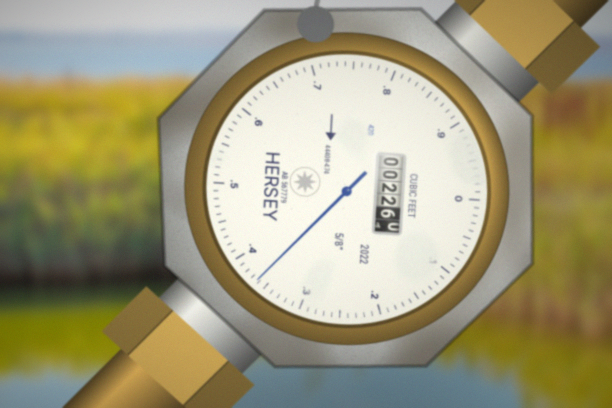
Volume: 2260.36 ft³
